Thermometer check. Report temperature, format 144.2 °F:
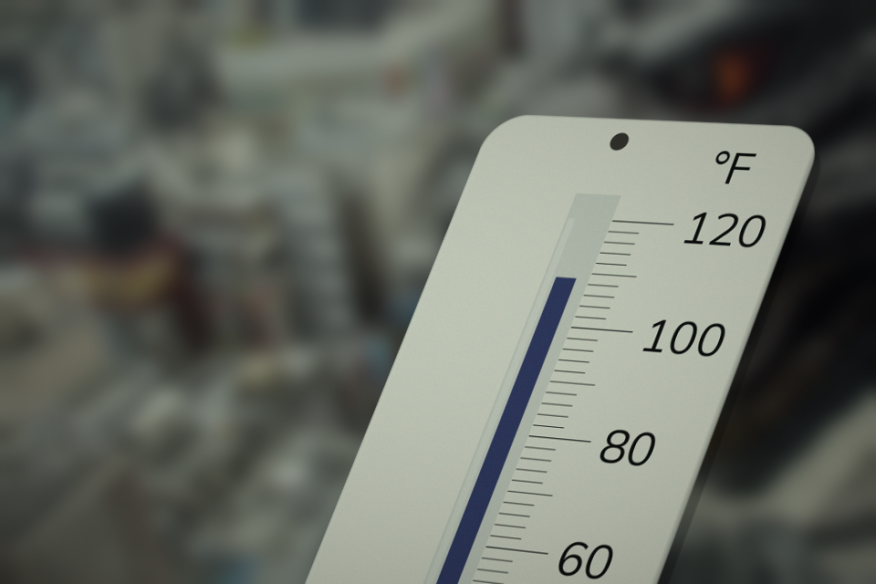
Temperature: 109 °F
